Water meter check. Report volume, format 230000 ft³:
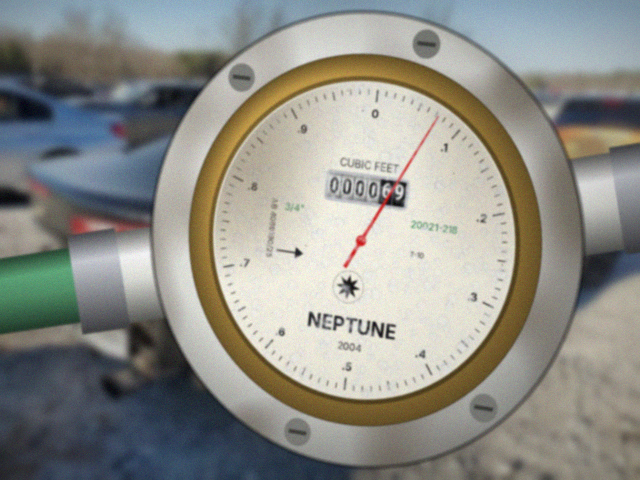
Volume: 69.07 ft³
